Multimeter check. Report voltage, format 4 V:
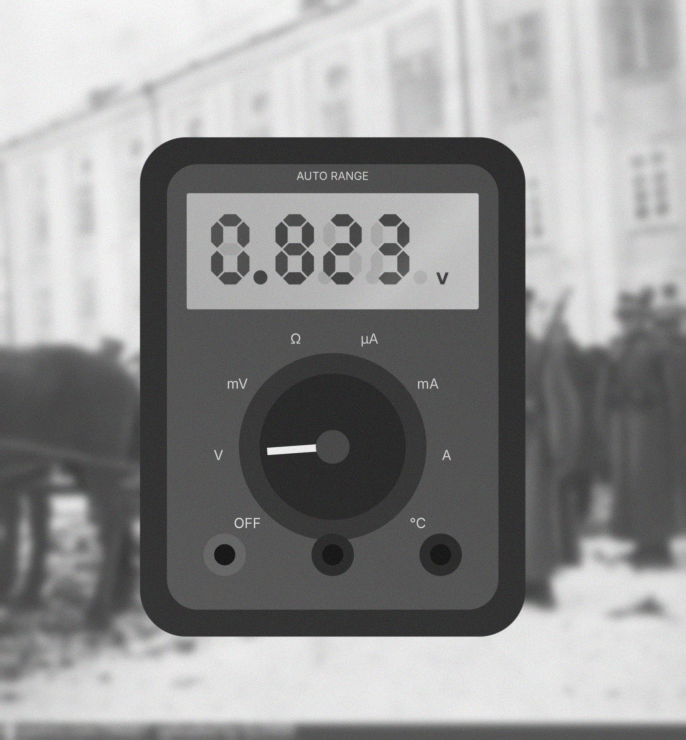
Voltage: 0.823 V
